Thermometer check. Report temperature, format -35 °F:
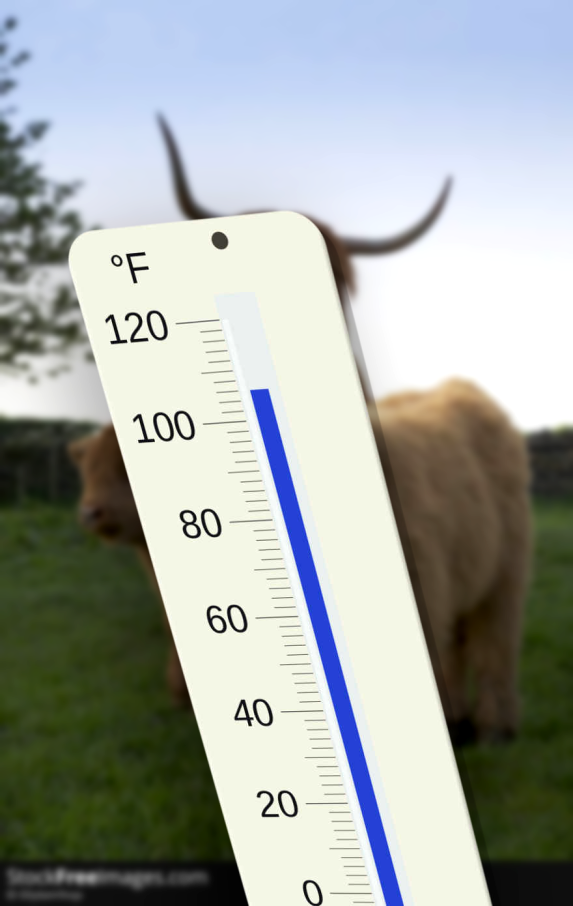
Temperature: 106 °F
